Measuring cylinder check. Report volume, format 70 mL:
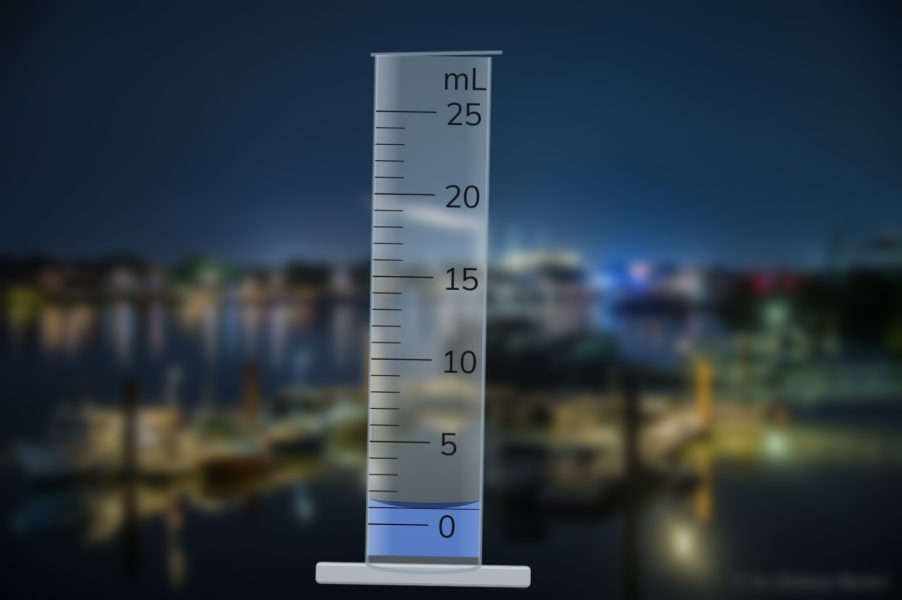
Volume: 1 mL
